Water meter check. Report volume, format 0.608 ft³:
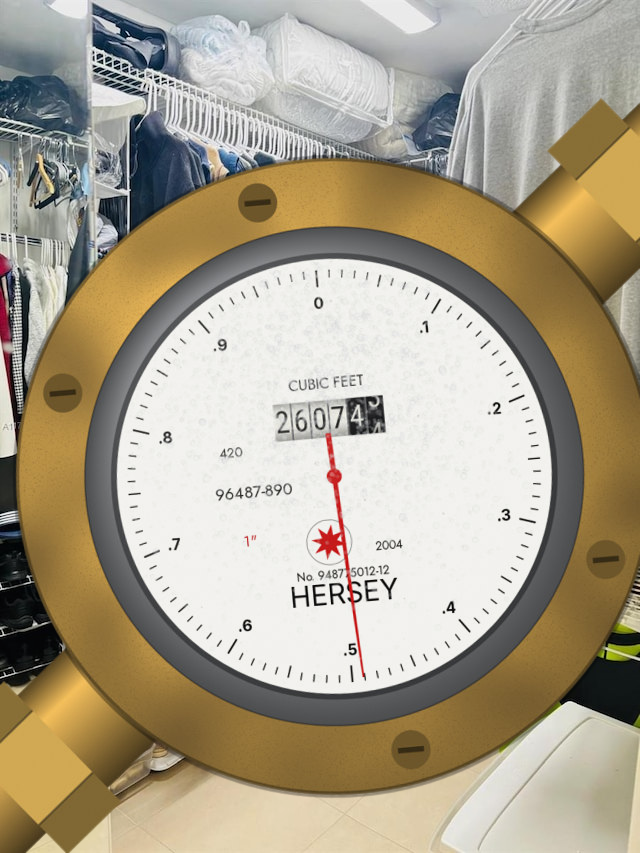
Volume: 260743.49 ft³
